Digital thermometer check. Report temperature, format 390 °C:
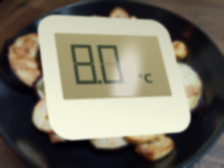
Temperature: 8.0 °C
